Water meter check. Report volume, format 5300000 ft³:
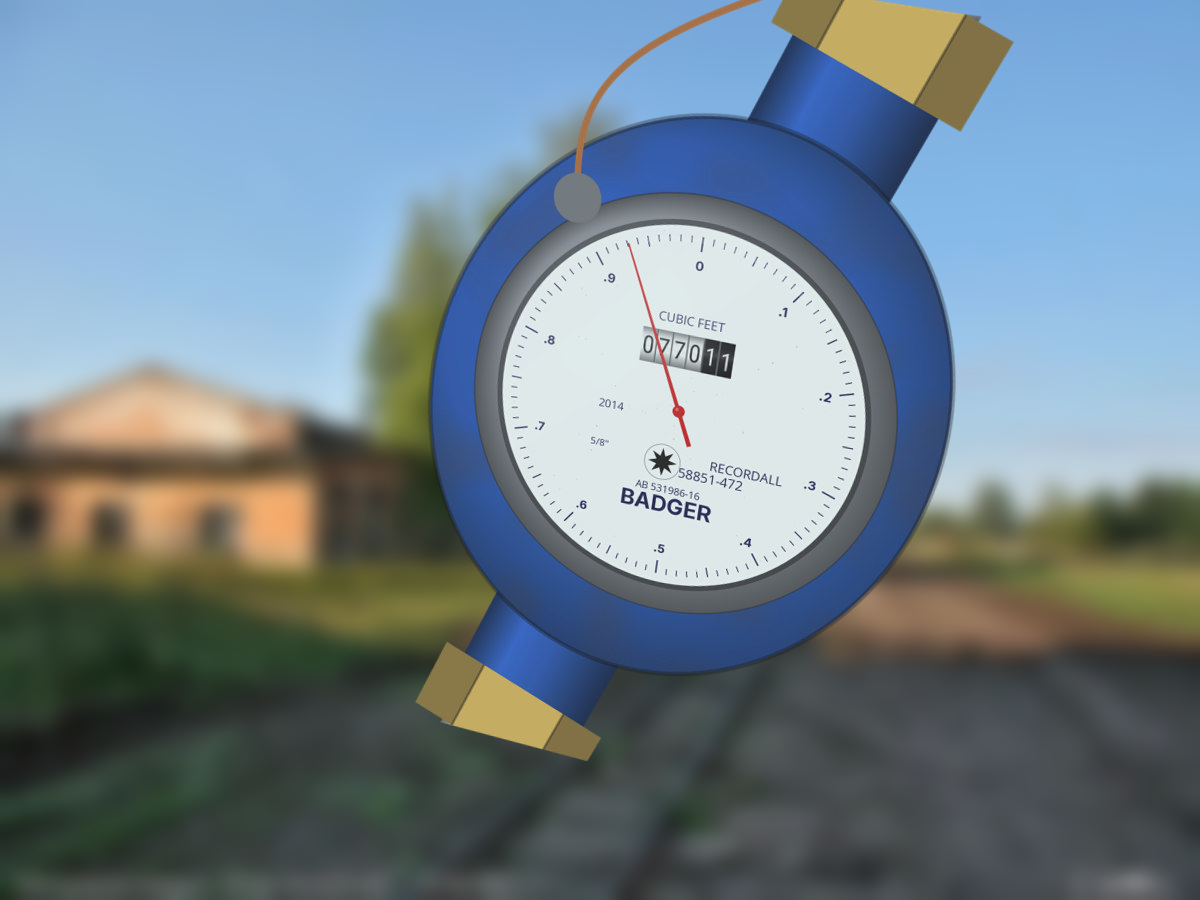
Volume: 77010.93 ft³
